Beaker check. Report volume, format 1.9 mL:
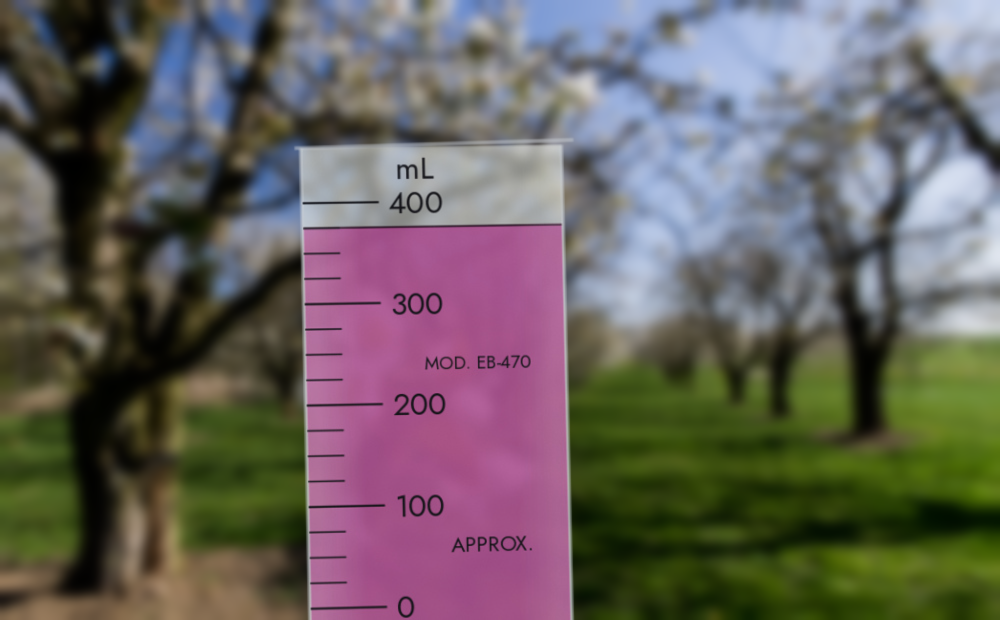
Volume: 375 mL
